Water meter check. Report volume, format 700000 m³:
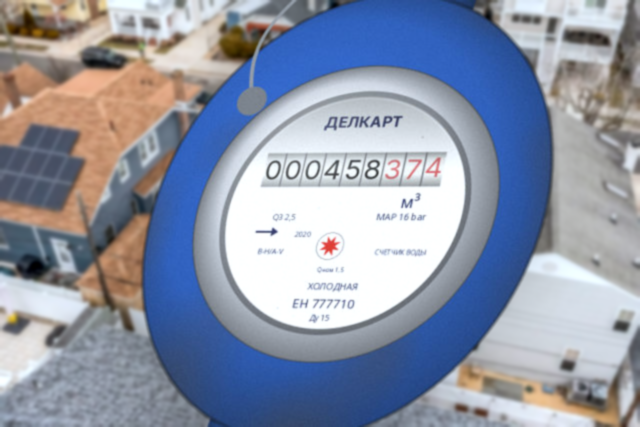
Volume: 458.374 m³
